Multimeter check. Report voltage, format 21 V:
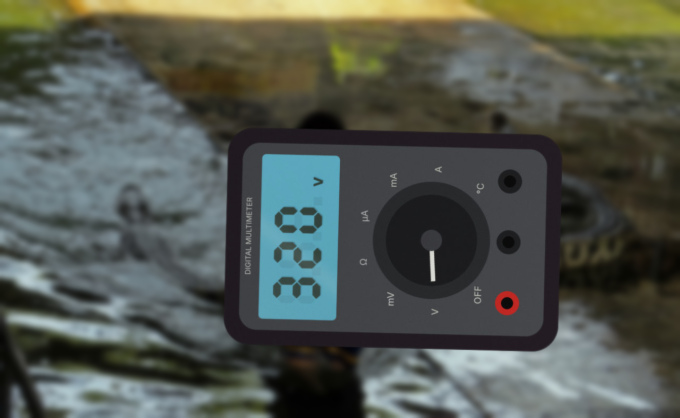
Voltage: 320 V
